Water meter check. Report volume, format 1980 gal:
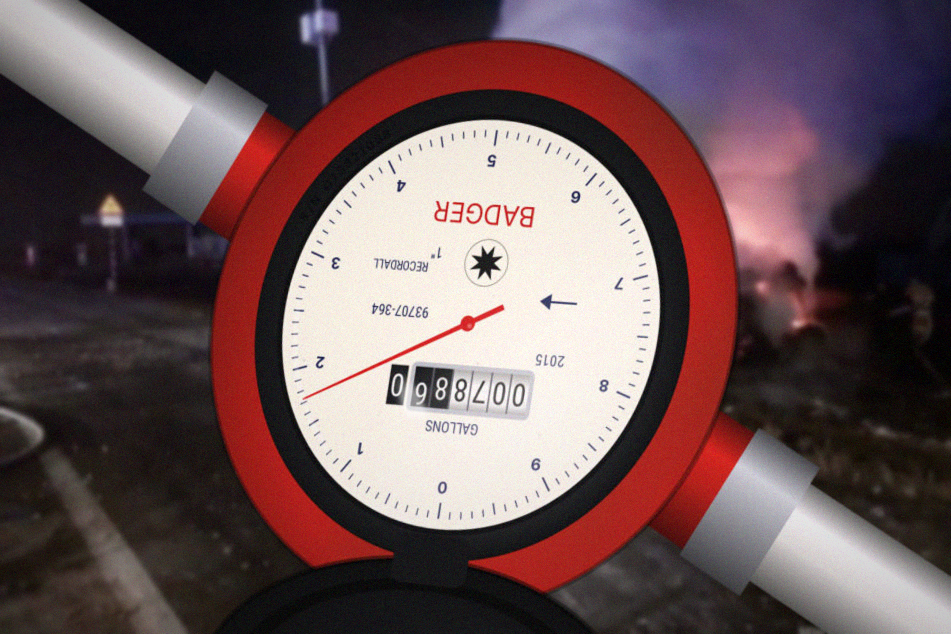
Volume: 78861.7 gal
